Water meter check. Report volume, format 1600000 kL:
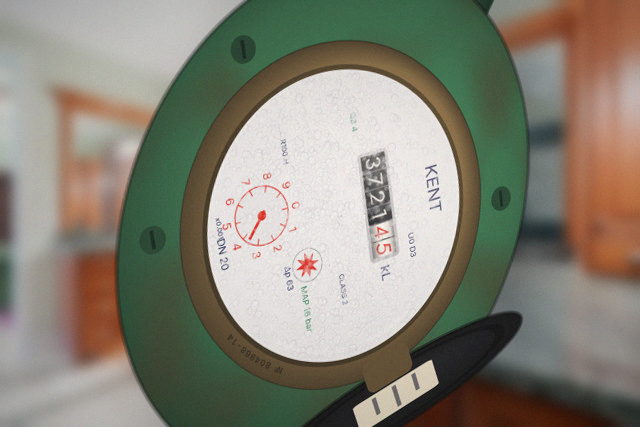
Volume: 3721.453 kL
